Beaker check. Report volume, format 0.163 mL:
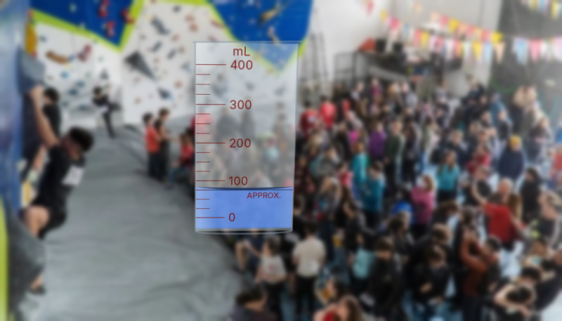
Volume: 75 mL
